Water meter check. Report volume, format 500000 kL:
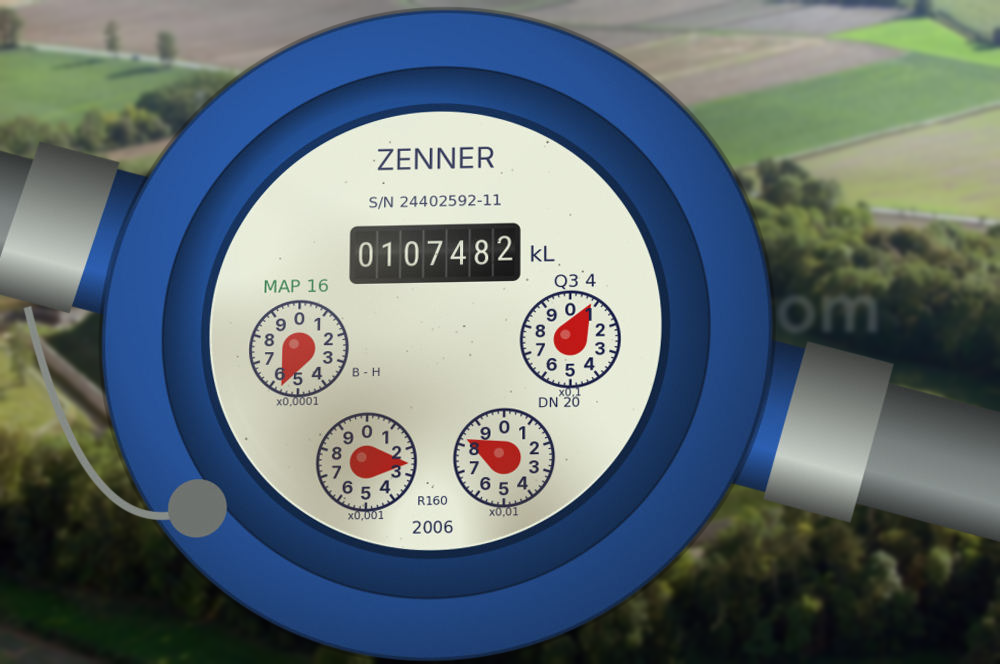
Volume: 107482.0825 kL
